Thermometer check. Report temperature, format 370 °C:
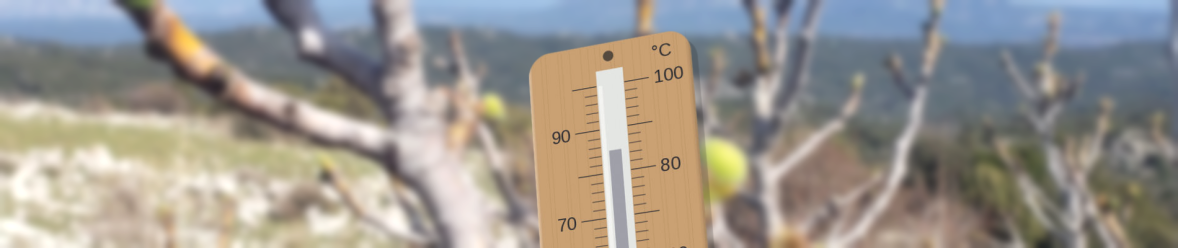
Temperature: 85 °C
